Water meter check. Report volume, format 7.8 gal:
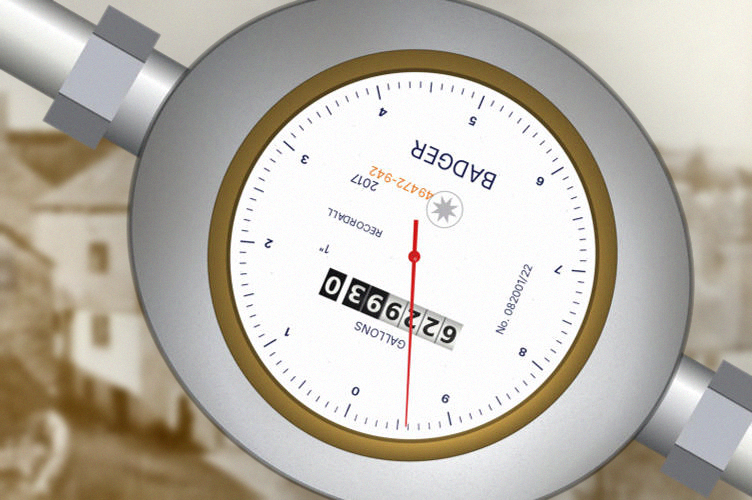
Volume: 6229929.4 gal
